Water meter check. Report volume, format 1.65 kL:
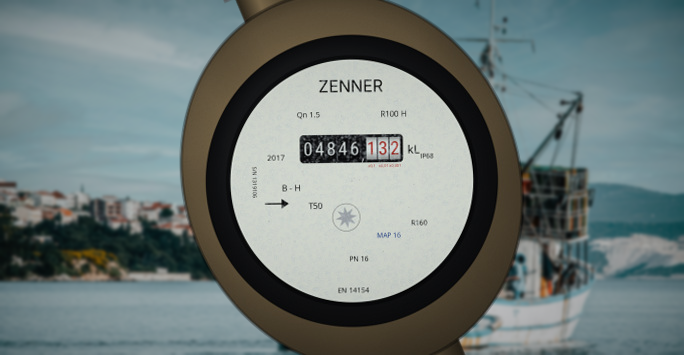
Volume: 4846.132 kL
